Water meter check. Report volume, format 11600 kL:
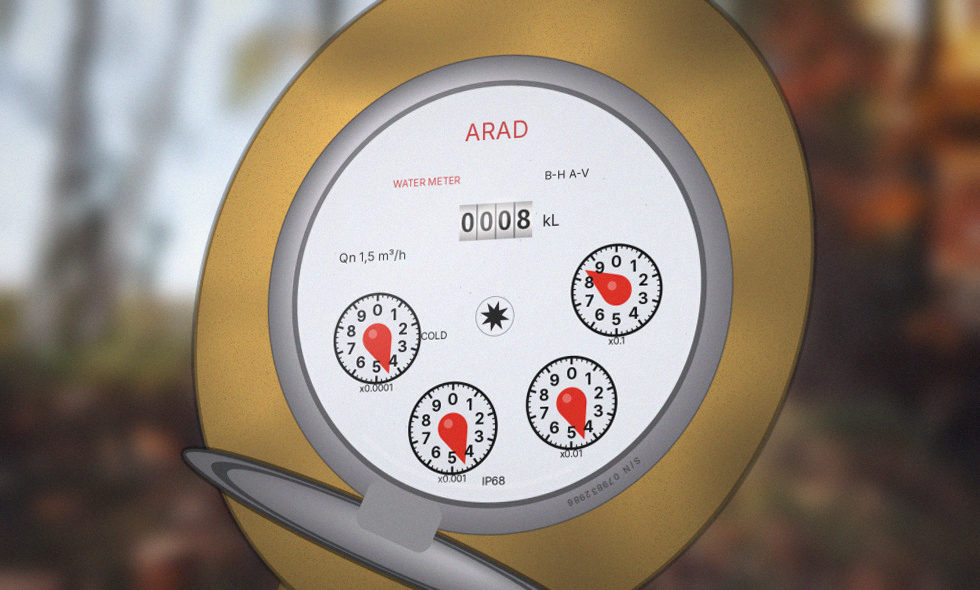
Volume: 8.8444 kL
